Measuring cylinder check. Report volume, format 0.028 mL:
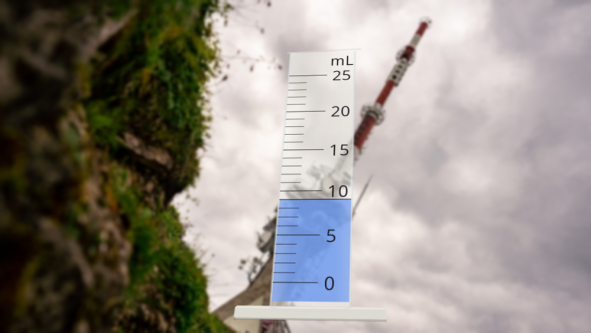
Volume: 9 mL
